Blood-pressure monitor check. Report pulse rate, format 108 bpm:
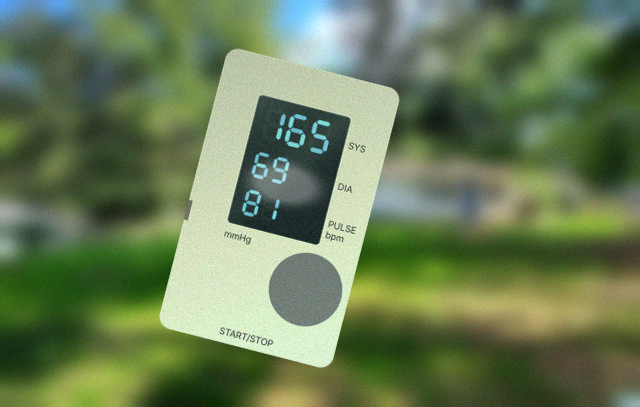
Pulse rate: 81 bpm
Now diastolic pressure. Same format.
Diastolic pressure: 69 mmHg
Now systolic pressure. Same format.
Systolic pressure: 165 mmHg
